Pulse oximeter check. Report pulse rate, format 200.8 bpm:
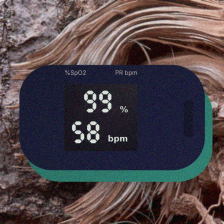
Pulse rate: 58 bpm
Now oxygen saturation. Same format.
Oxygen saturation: 99 %
